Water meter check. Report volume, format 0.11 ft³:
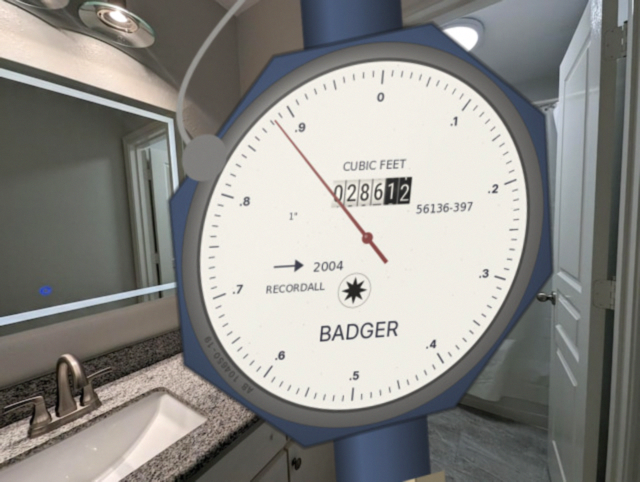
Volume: 28611.88 ft³
